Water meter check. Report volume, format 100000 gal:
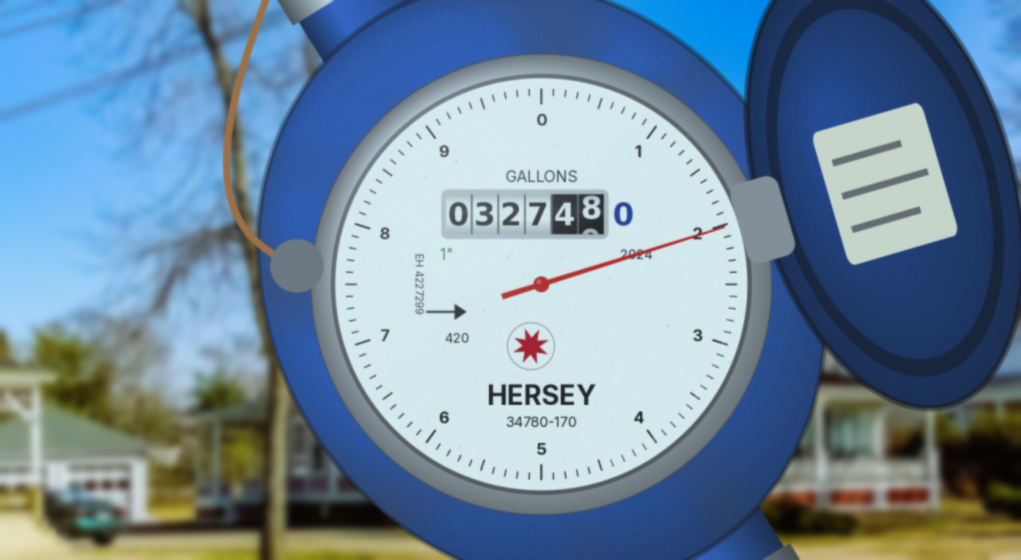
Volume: 327482.0 gal
